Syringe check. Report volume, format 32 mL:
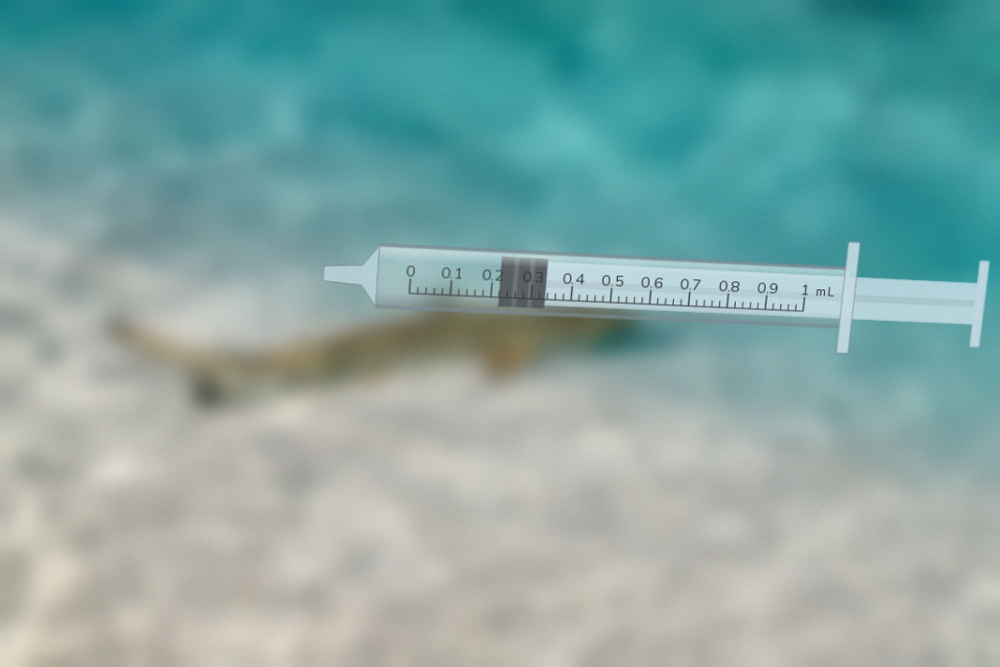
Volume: 0.22 mL
